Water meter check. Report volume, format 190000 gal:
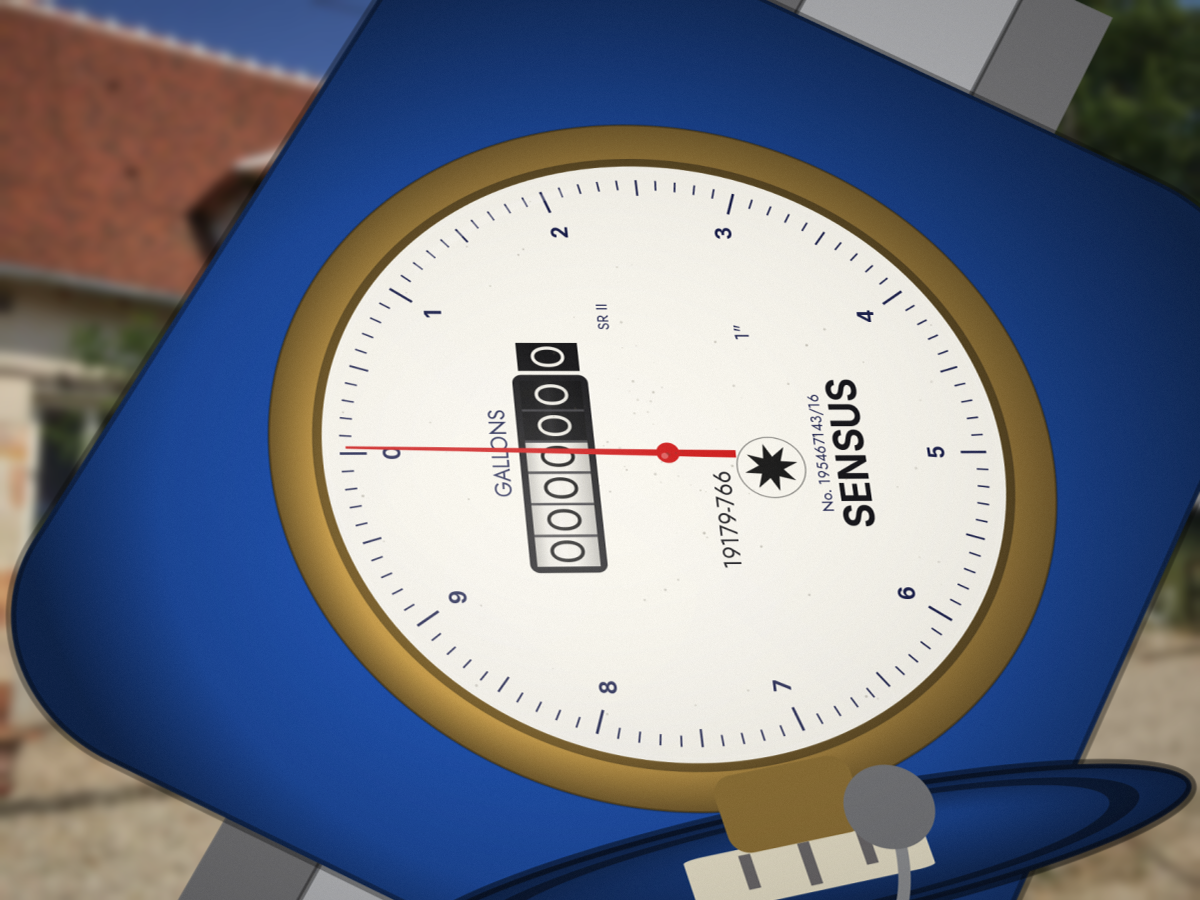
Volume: 0.0 gal
